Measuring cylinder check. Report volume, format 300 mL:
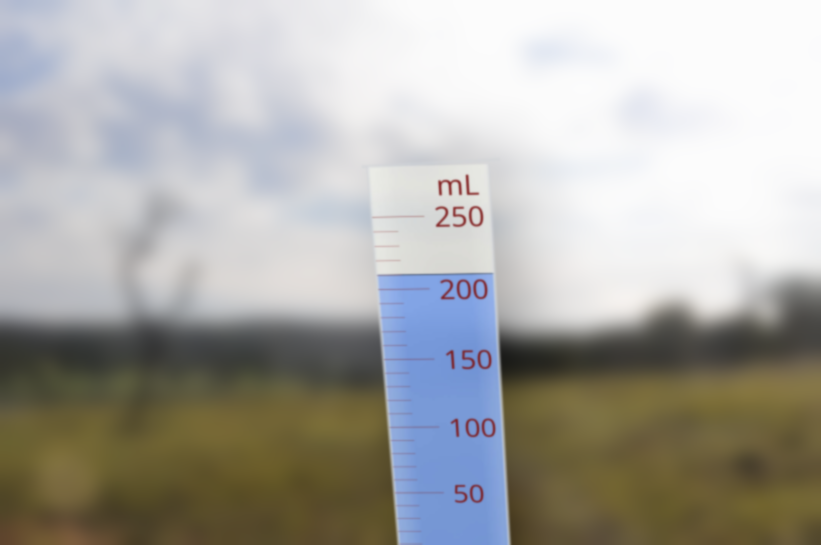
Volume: 210 mL
